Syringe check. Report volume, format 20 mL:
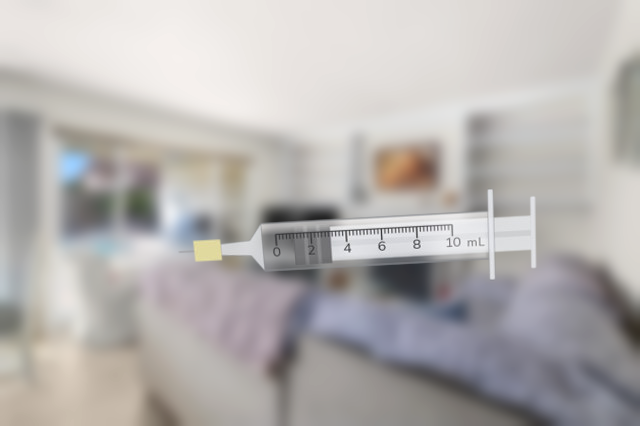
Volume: 1 mL
